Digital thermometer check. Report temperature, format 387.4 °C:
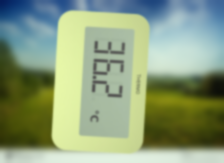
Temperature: 36.2 °C
